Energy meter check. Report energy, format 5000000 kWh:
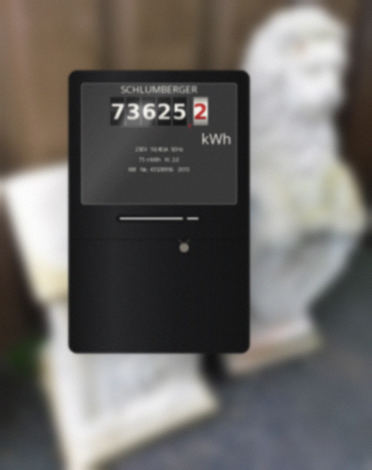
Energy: 73625.2 kWh
